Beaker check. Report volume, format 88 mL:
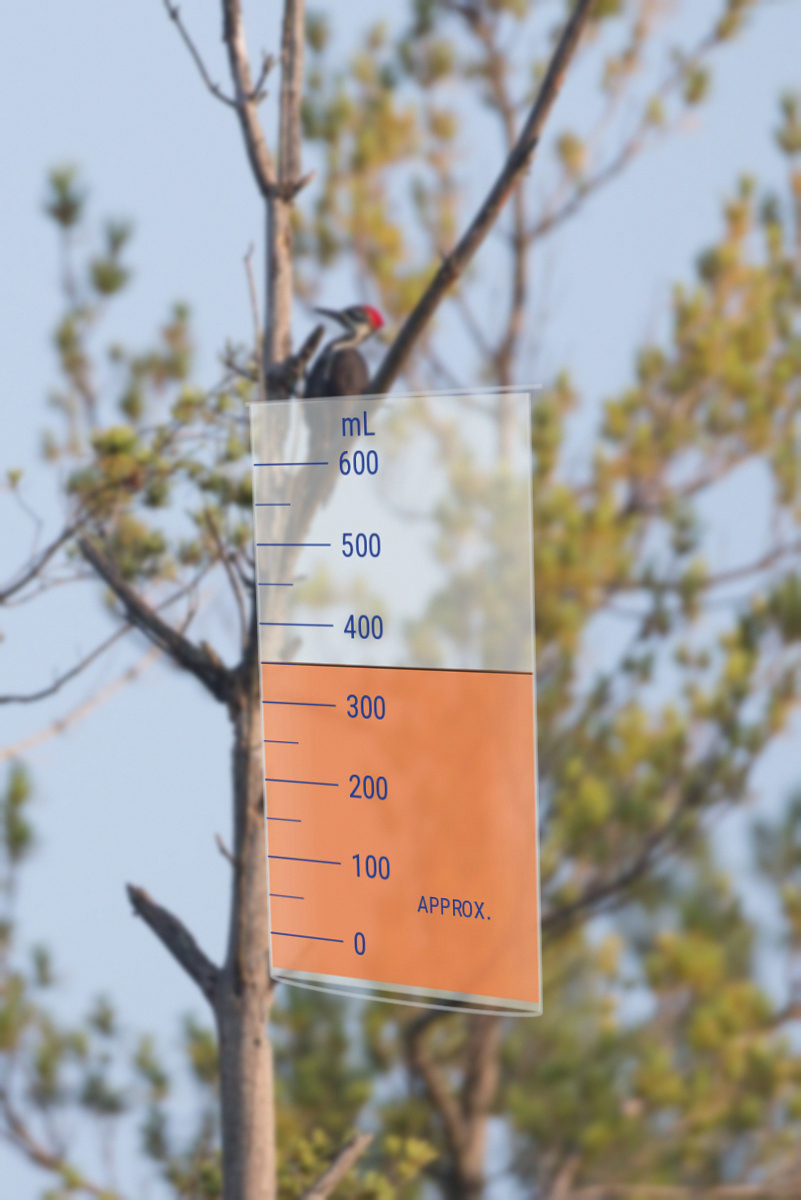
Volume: 350 mL
